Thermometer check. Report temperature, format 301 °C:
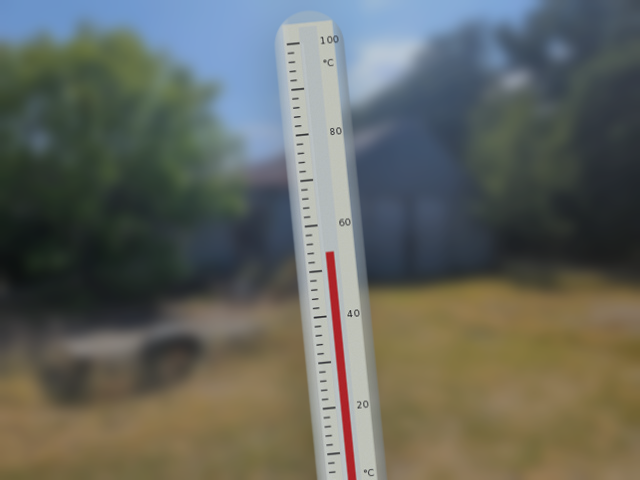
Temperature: 54 °C
